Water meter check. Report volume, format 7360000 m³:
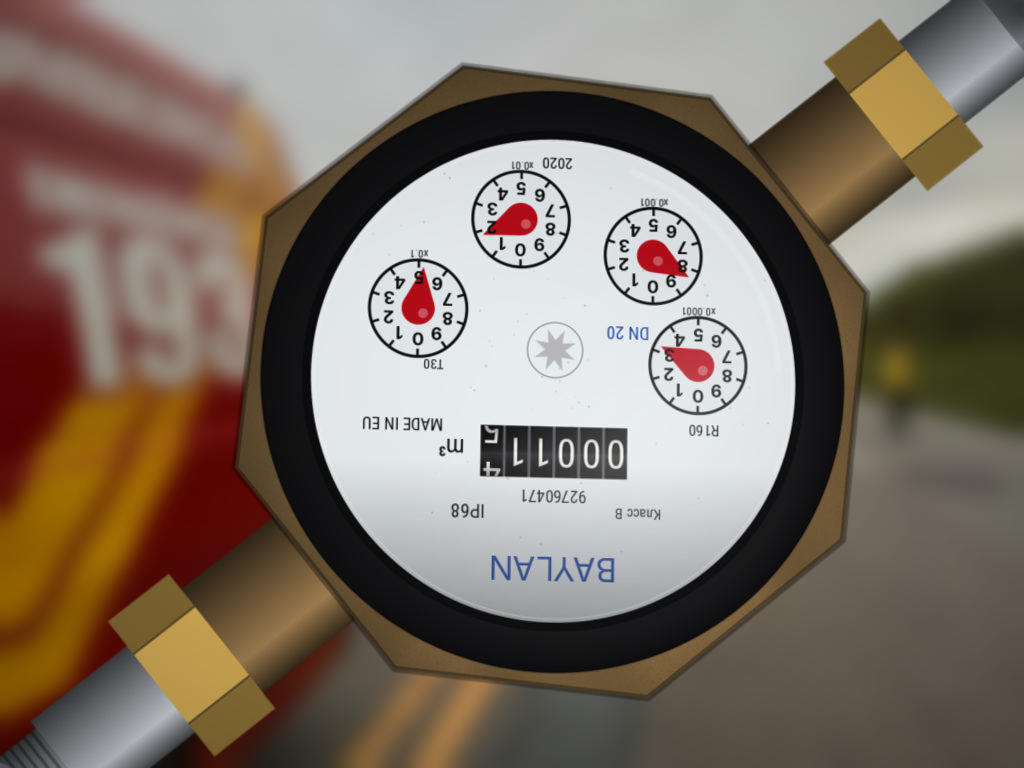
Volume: 114.5183 m³
